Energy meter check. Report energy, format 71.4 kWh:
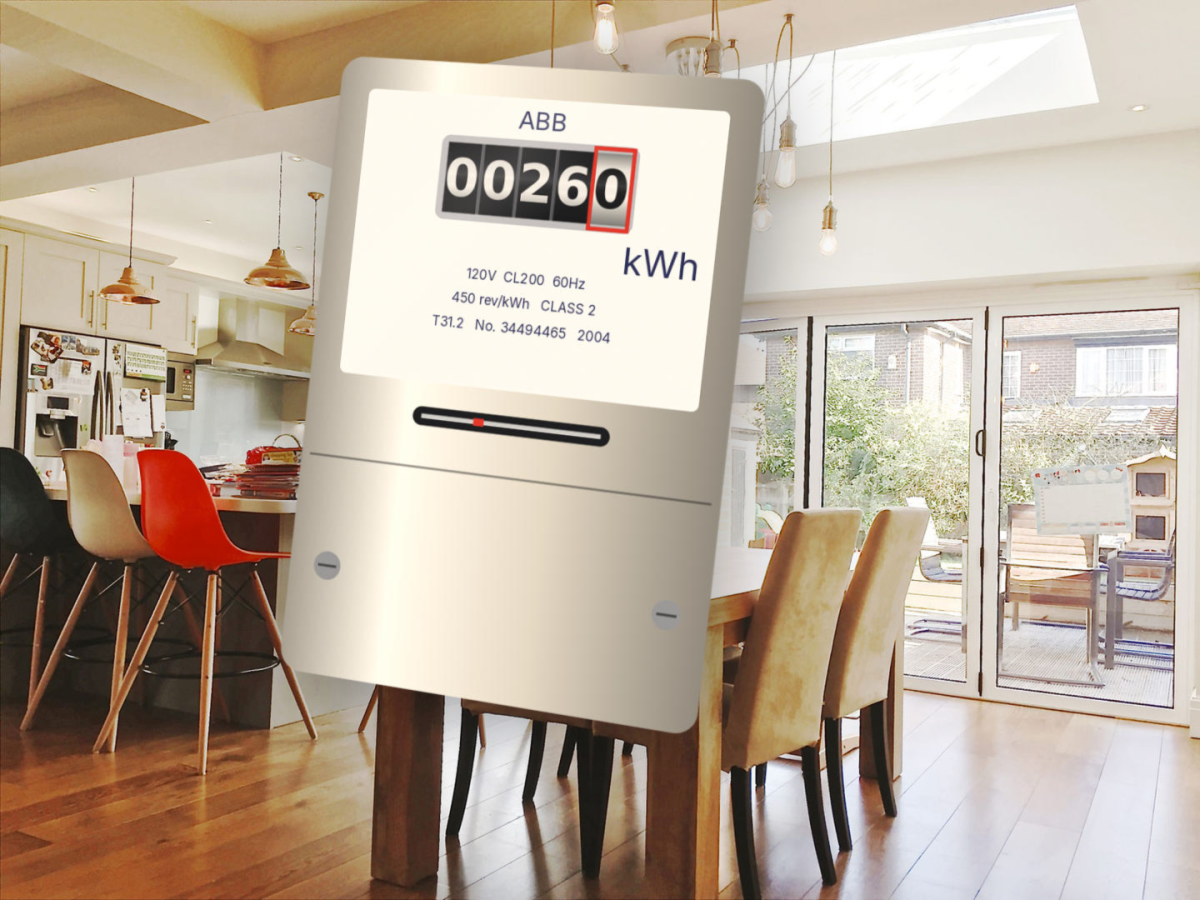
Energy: 26.0 kWh
